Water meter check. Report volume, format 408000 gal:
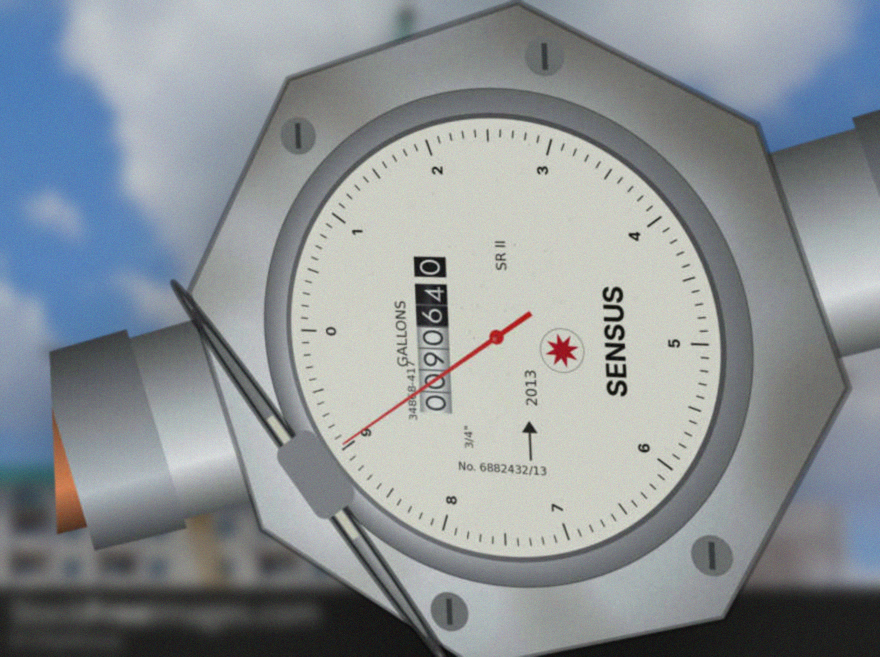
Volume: 90639.0 gal
